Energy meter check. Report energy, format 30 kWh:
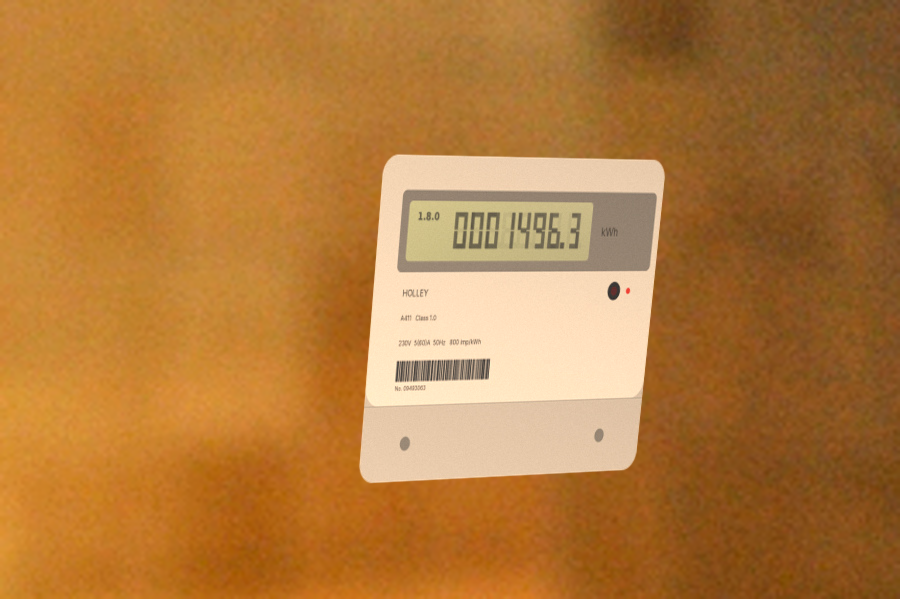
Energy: 1496.3 kWh
